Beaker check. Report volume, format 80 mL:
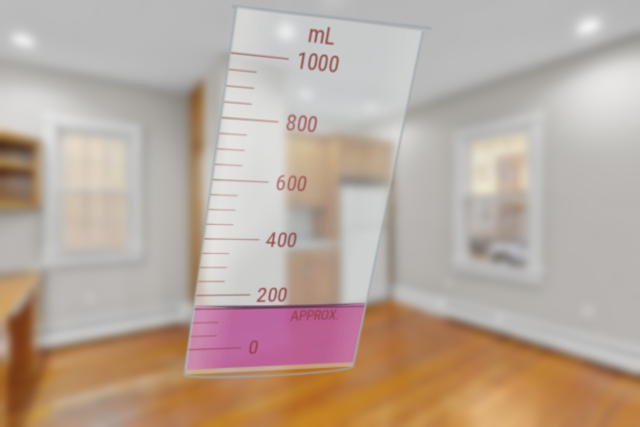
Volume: 150 mL
